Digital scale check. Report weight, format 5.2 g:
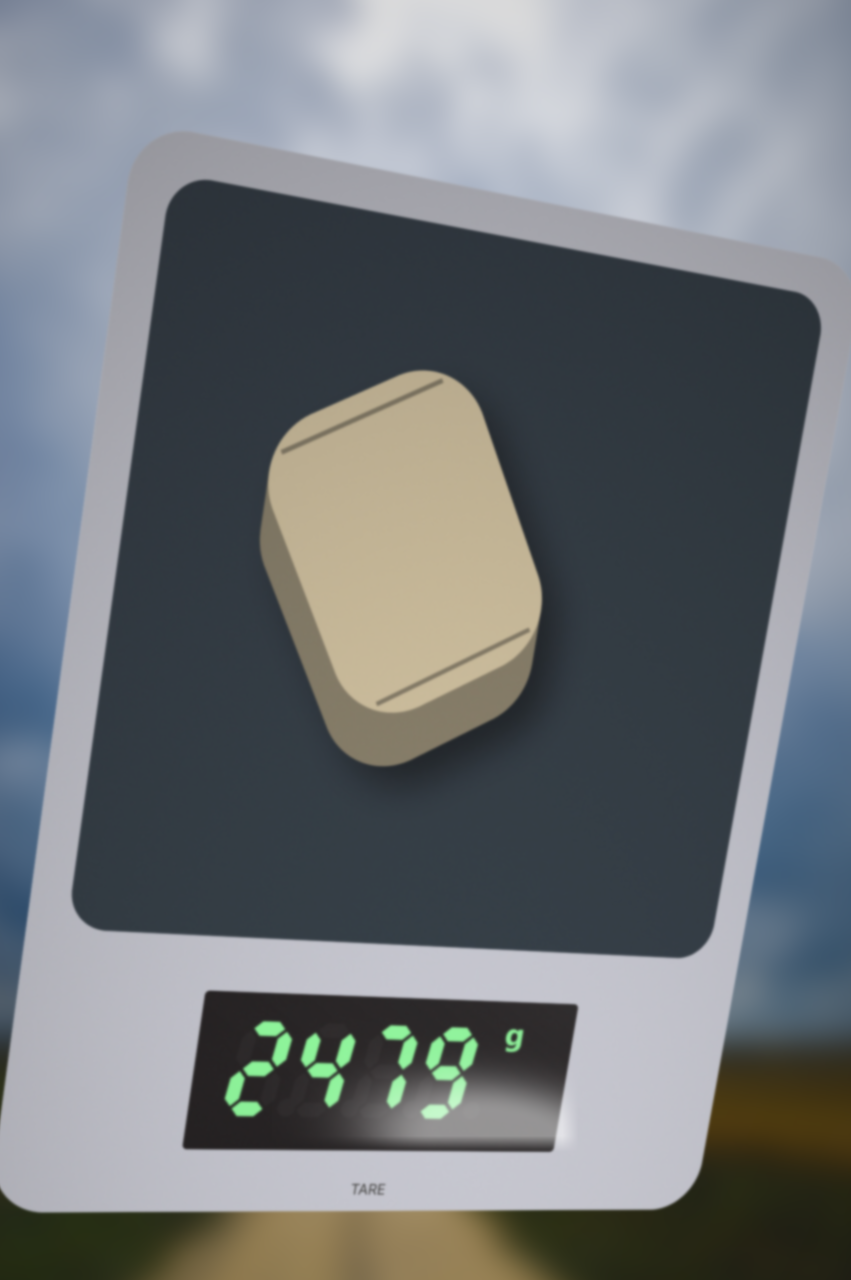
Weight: 2479 g
